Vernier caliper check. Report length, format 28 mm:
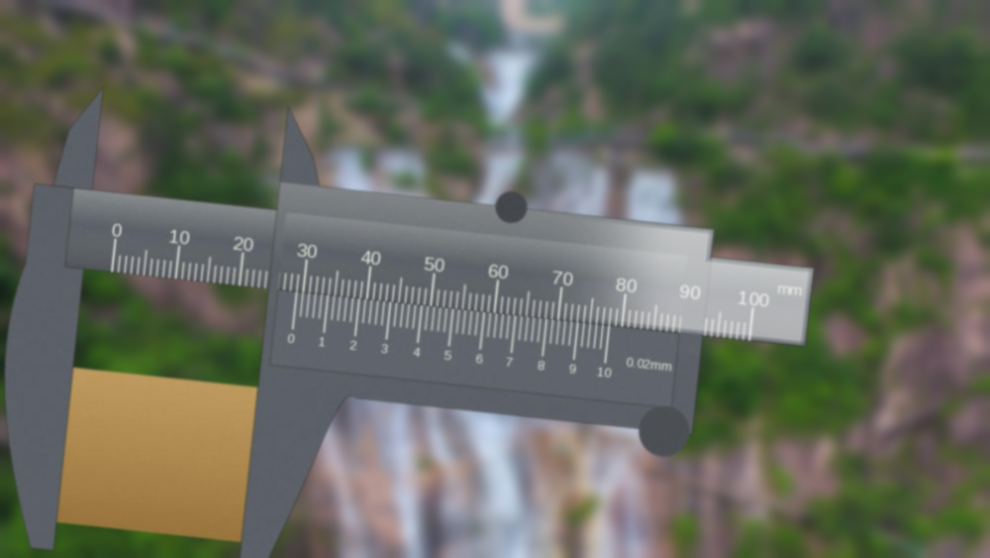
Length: 29.0 mm
